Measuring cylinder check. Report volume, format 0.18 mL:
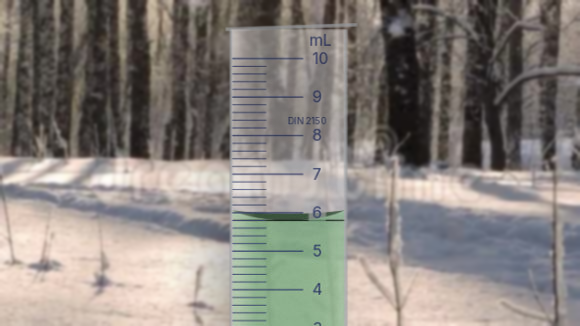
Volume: 5.8 mL
